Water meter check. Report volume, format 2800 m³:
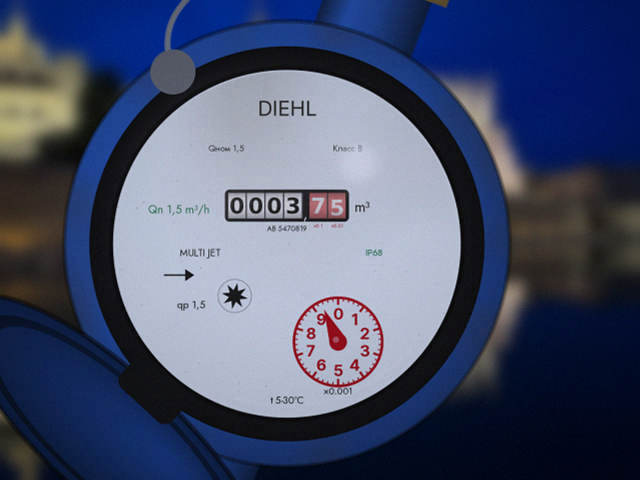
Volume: 3.749 m³
